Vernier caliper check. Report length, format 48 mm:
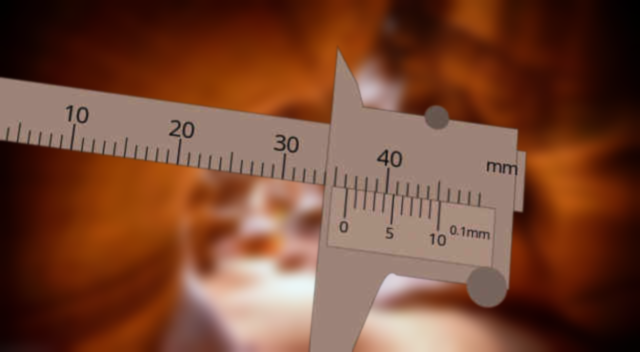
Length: 36.2 mm
